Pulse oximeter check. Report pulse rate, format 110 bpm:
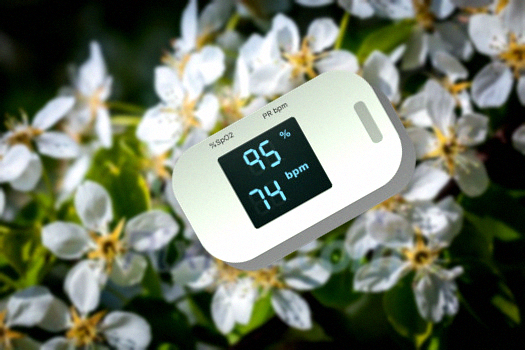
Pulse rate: 74 bpm
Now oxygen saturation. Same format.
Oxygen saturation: 95 %
